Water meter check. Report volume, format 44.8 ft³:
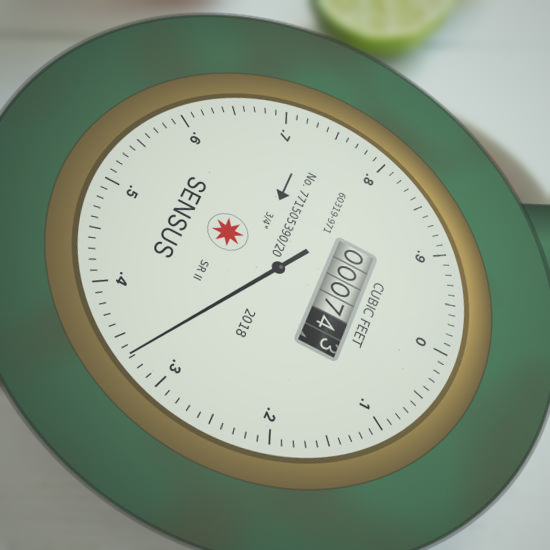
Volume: 743.33 ft³
